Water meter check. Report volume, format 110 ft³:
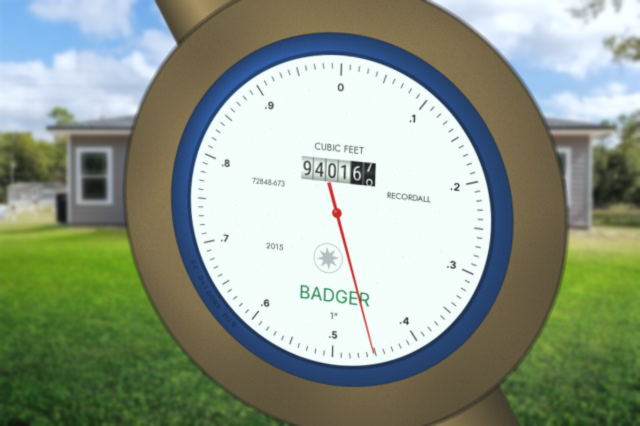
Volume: 940167.45 ft³
